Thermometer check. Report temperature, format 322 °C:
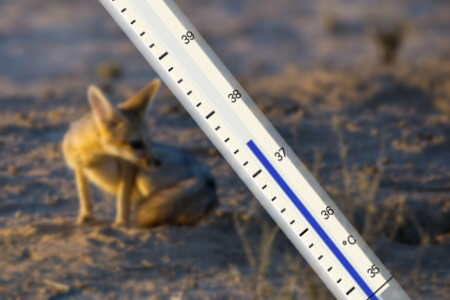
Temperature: 37.4 °C
